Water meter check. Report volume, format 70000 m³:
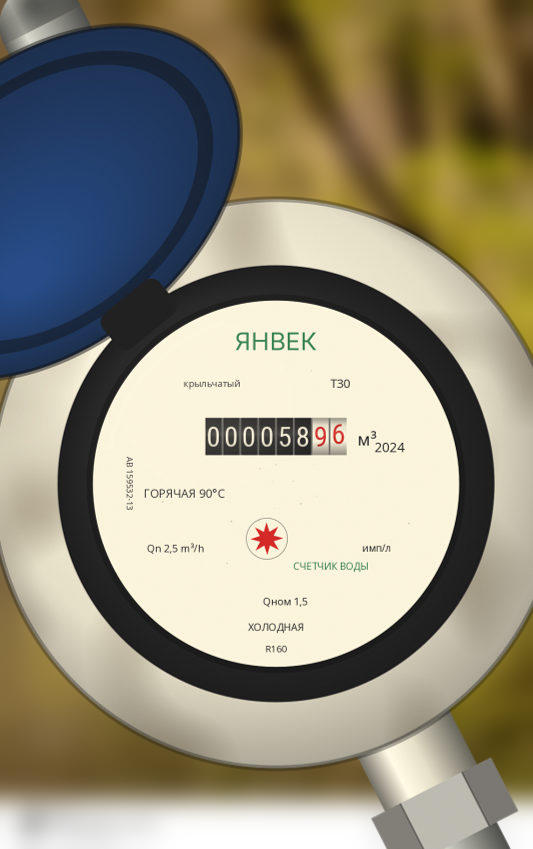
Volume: 58.96 m³
